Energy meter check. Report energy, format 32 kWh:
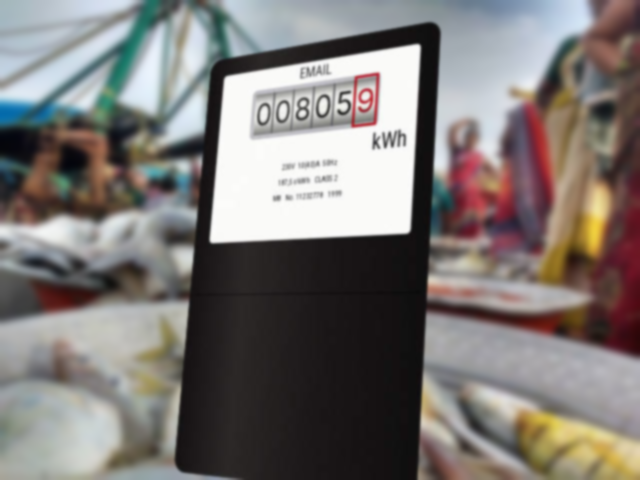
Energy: 805.9 kWh
